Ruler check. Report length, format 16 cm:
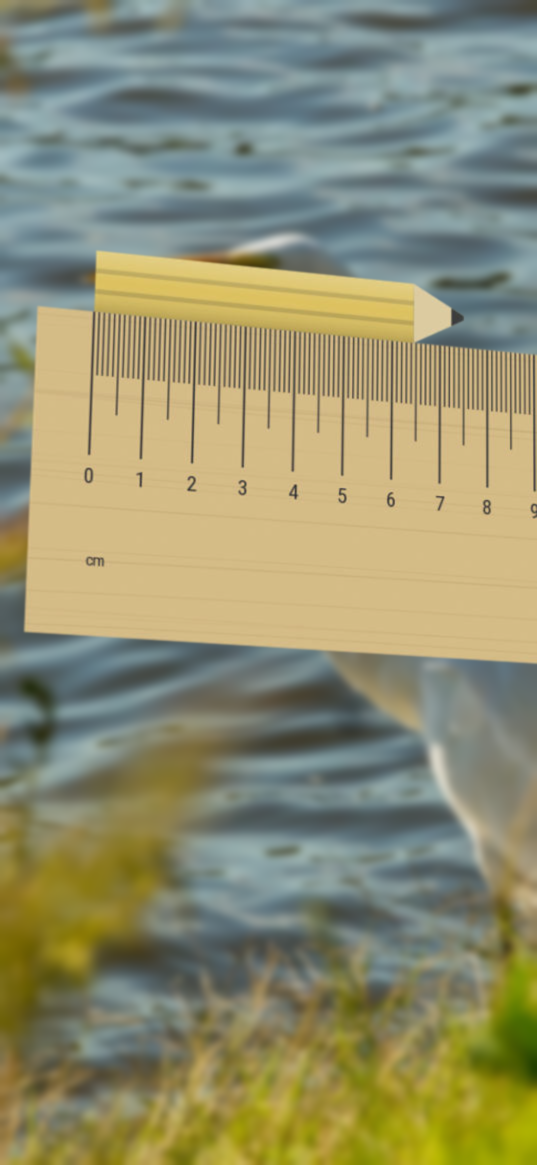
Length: 7.5 cm
